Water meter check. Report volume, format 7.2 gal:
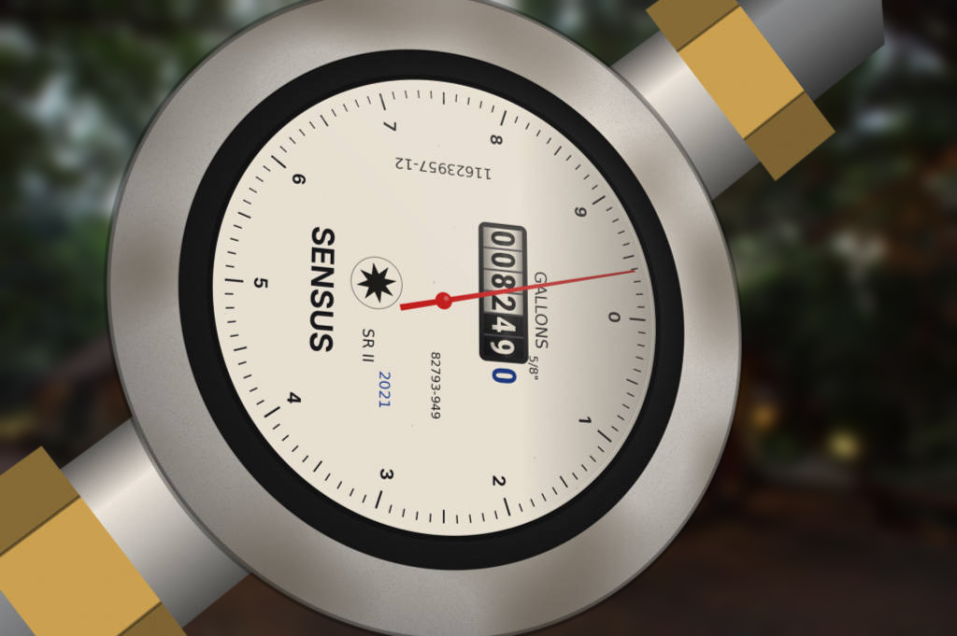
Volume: 82489.6 gal
